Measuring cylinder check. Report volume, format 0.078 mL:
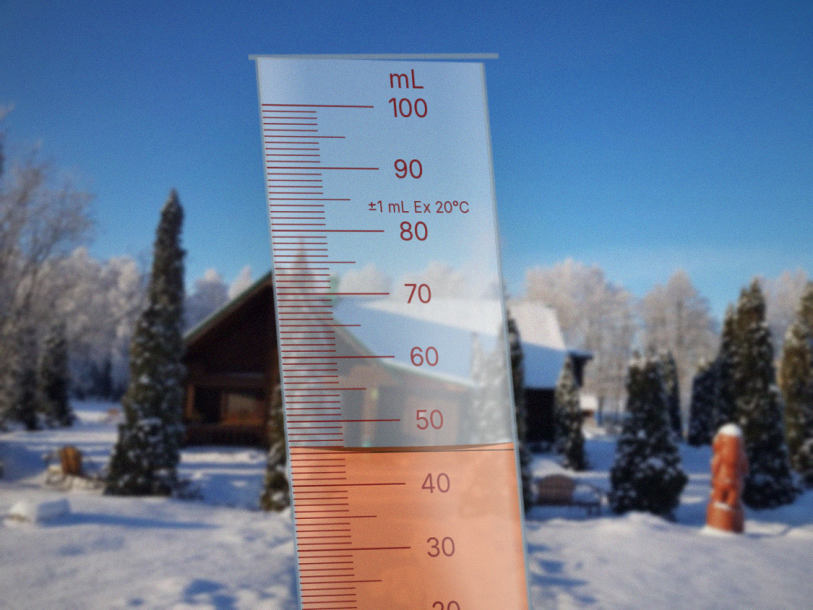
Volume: 45 mL
